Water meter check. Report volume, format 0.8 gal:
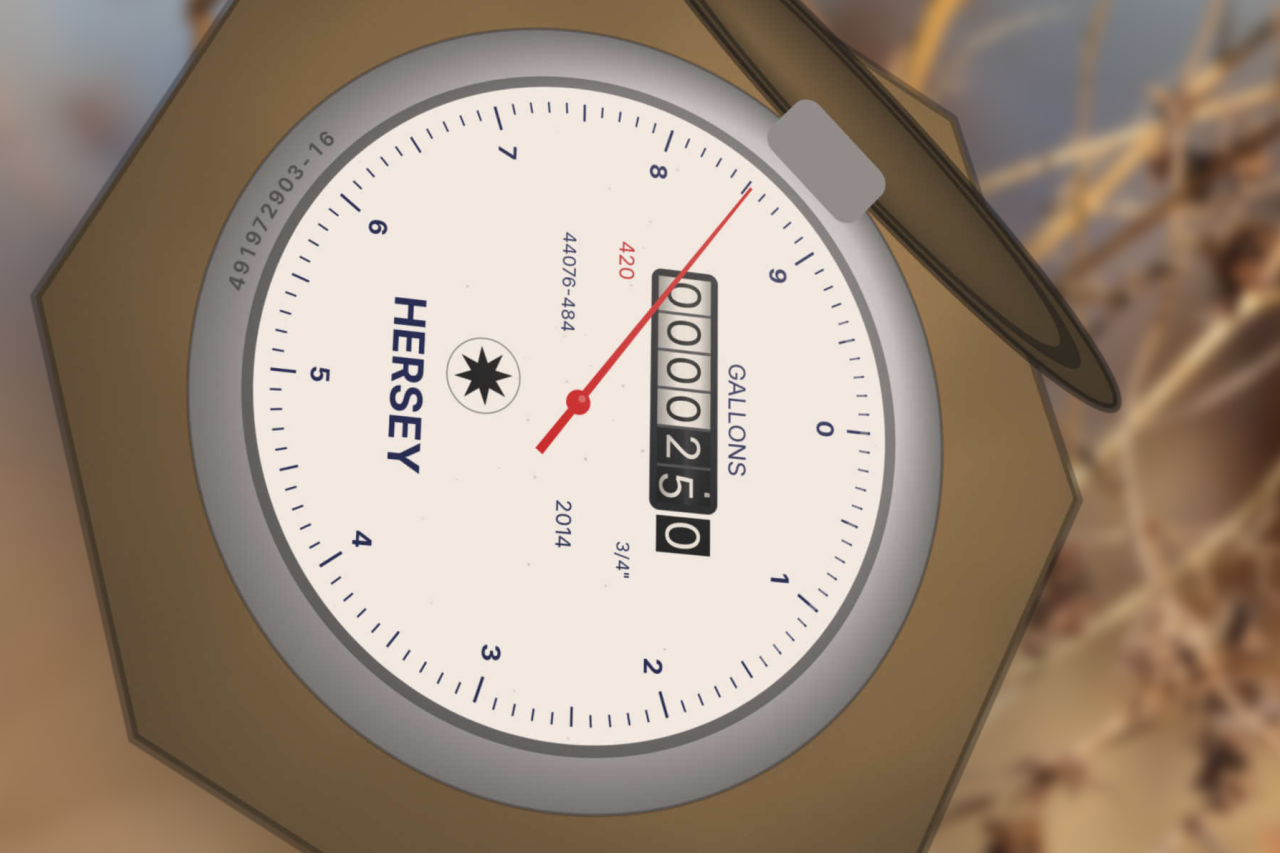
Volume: 248.5 gal
